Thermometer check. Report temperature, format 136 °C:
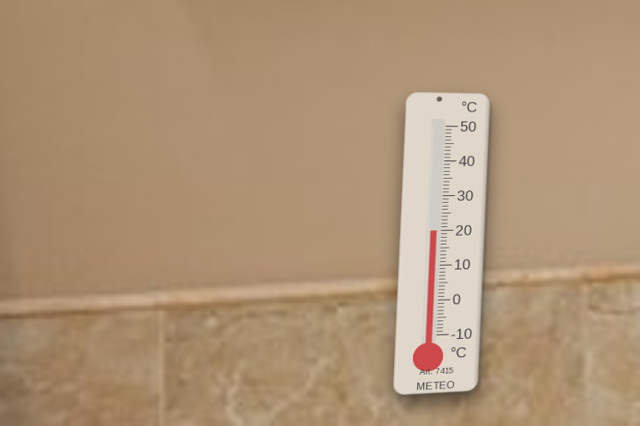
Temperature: 20 °C
